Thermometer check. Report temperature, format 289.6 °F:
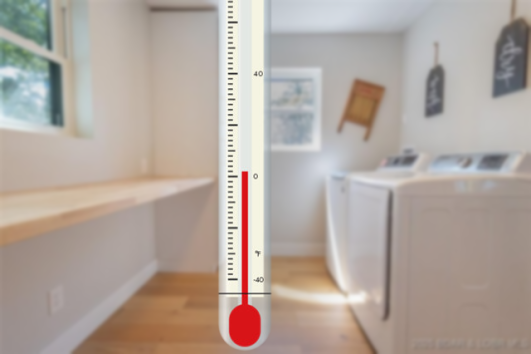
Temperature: 2 °F
